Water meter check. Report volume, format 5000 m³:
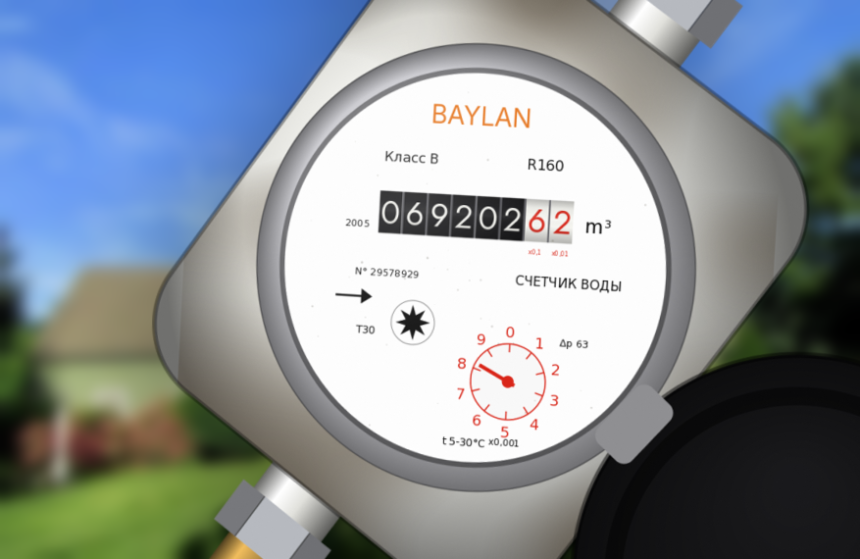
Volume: 69202.628 m³
